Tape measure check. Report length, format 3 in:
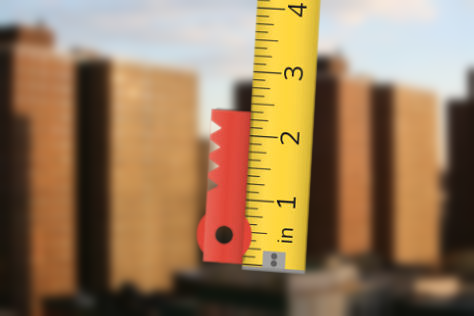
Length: 2.375 in
